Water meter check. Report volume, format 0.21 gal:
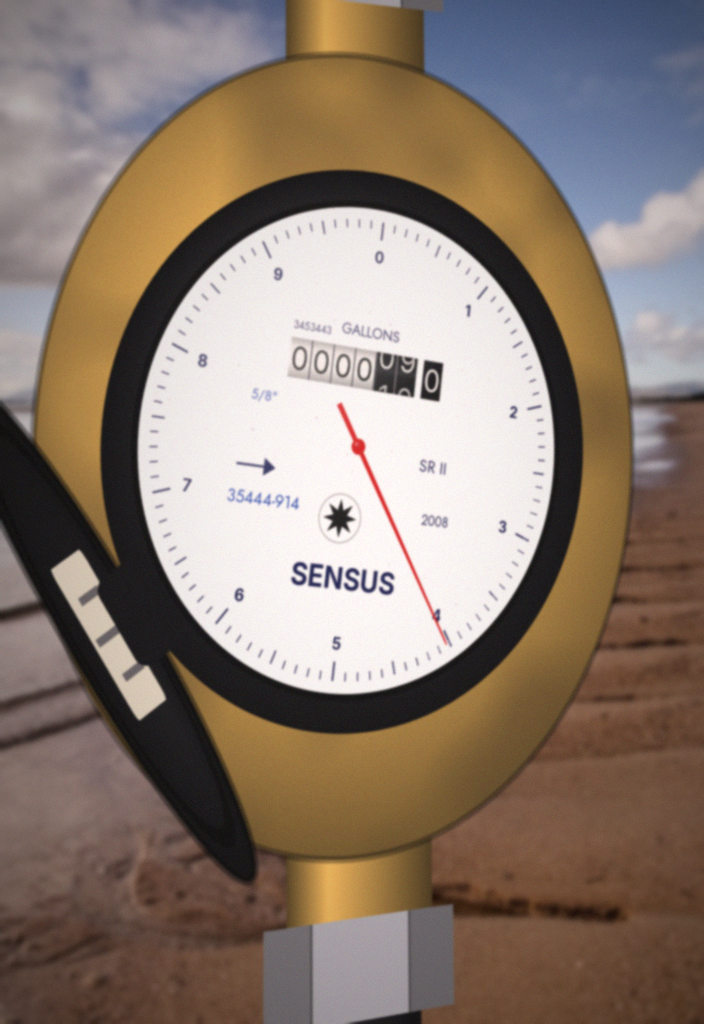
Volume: 94.0 gal
